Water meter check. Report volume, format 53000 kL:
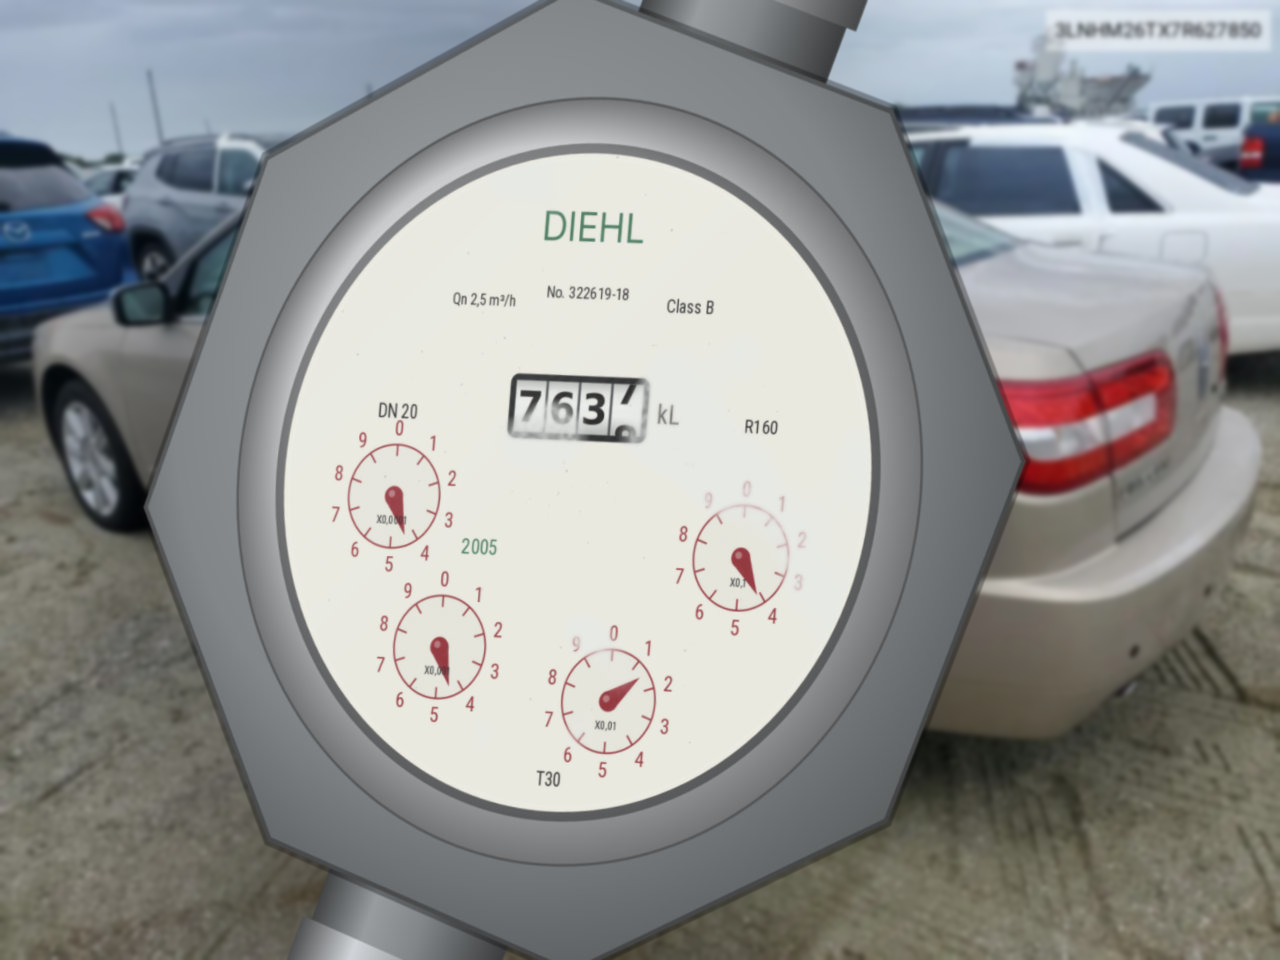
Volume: 7637.4144 kL
